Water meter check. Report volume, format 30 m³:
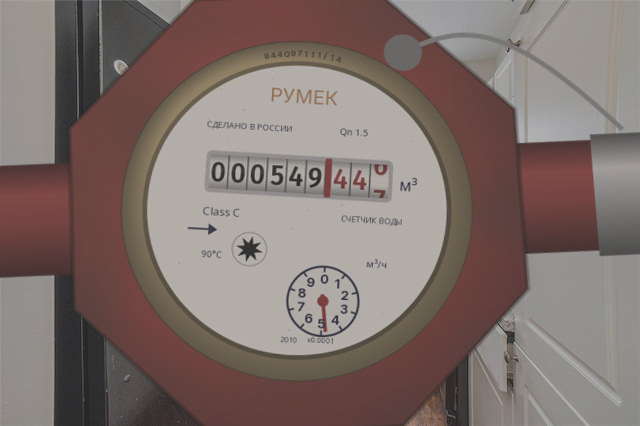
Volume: 549.4464 m³
